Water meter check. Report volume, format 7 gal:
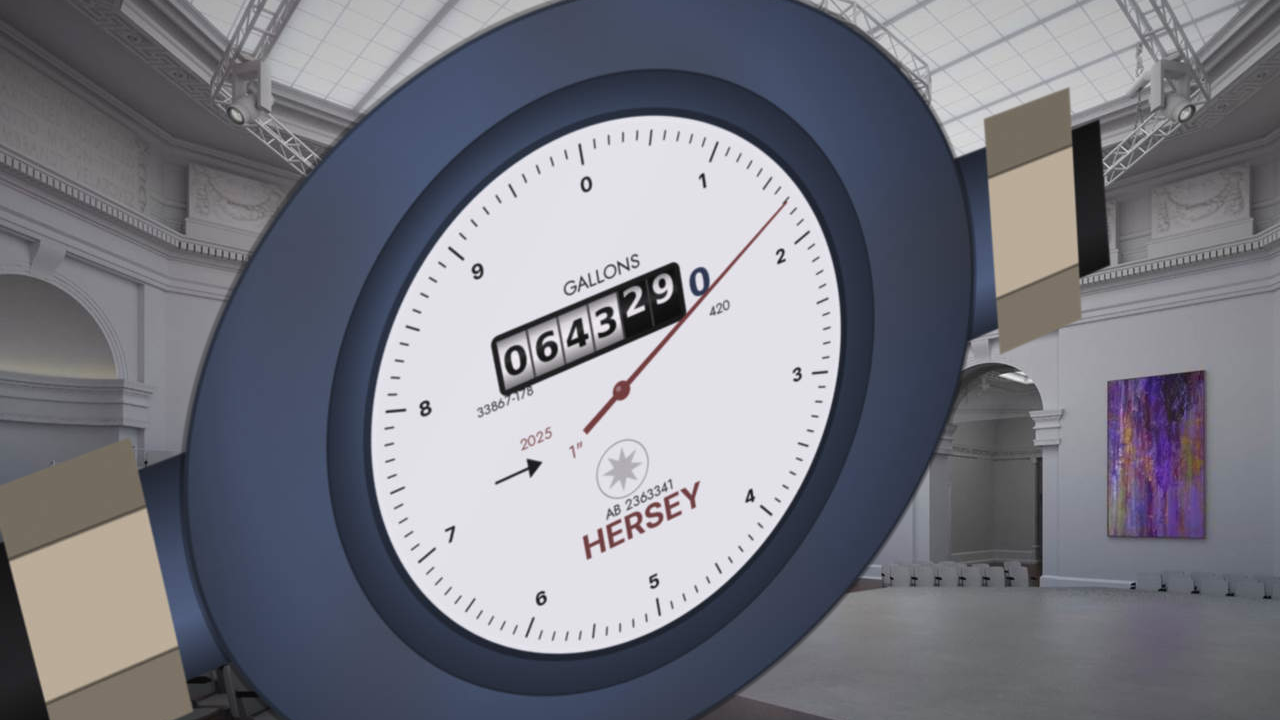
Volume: 643291.7 gal
